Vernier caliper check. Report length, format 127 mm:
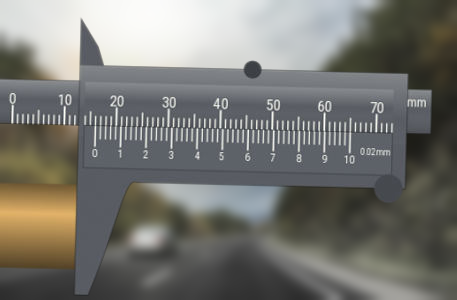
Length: 16.0 mm
